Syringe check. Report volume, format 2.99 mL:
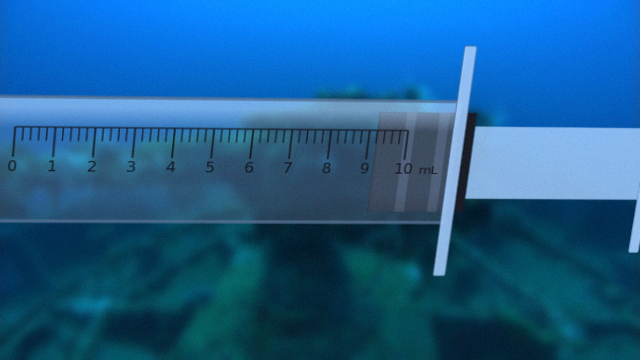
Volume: 9.2 mL
